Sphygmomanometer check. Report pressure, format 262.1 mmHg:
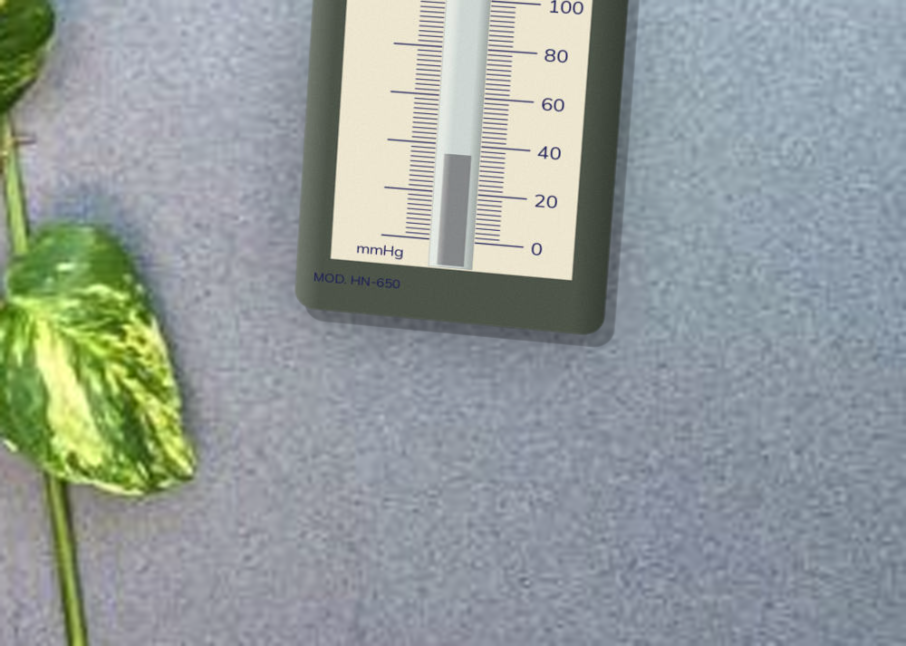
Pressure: 36 mmHg
